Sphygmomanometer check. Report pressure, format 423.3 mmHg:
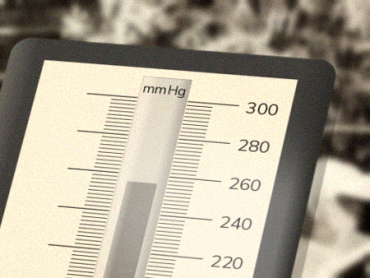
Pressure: 256 mmHg
